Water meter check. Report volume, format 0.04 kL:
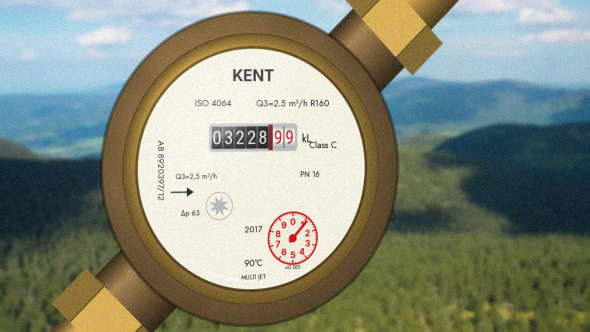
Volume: 3228.991 kL
